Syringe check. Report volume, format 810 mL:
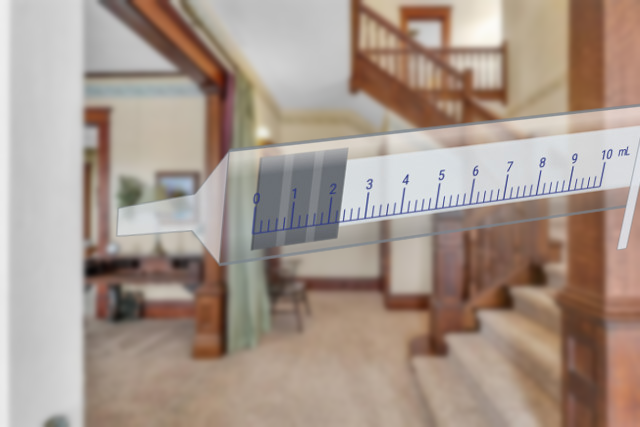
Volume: 0 mL
